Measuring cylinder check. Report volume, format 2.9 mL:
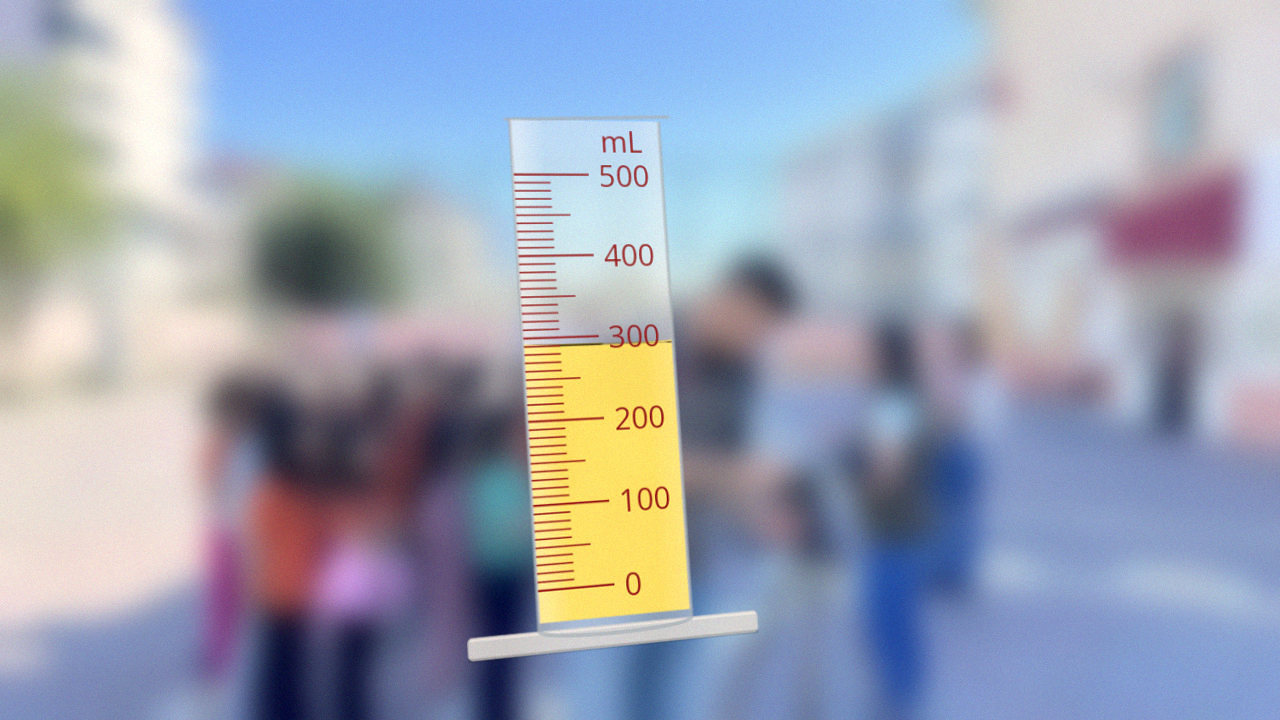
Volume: 290 mL
